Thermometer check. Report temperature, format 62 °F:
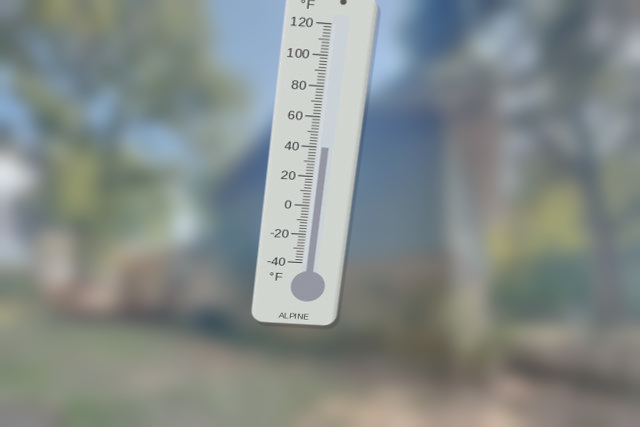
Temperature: 40 °F
